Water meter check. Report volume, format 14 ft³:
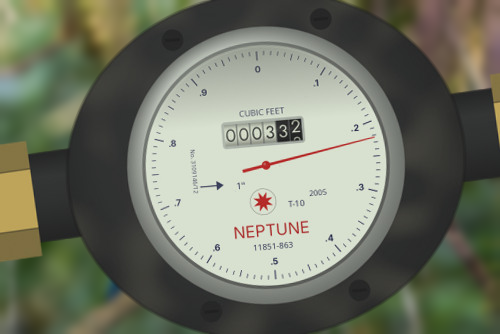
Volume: 332.22 ft³
